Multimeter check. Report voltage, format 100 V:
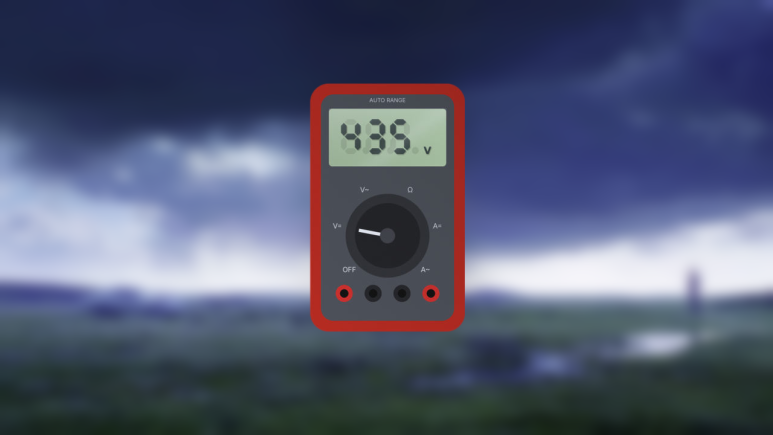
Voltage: 435 V
